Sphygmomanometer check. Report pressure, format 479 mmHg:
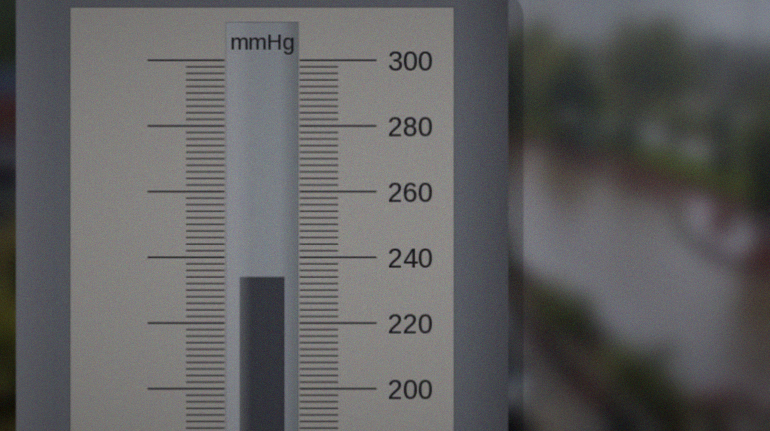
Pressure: 234 mmHg
